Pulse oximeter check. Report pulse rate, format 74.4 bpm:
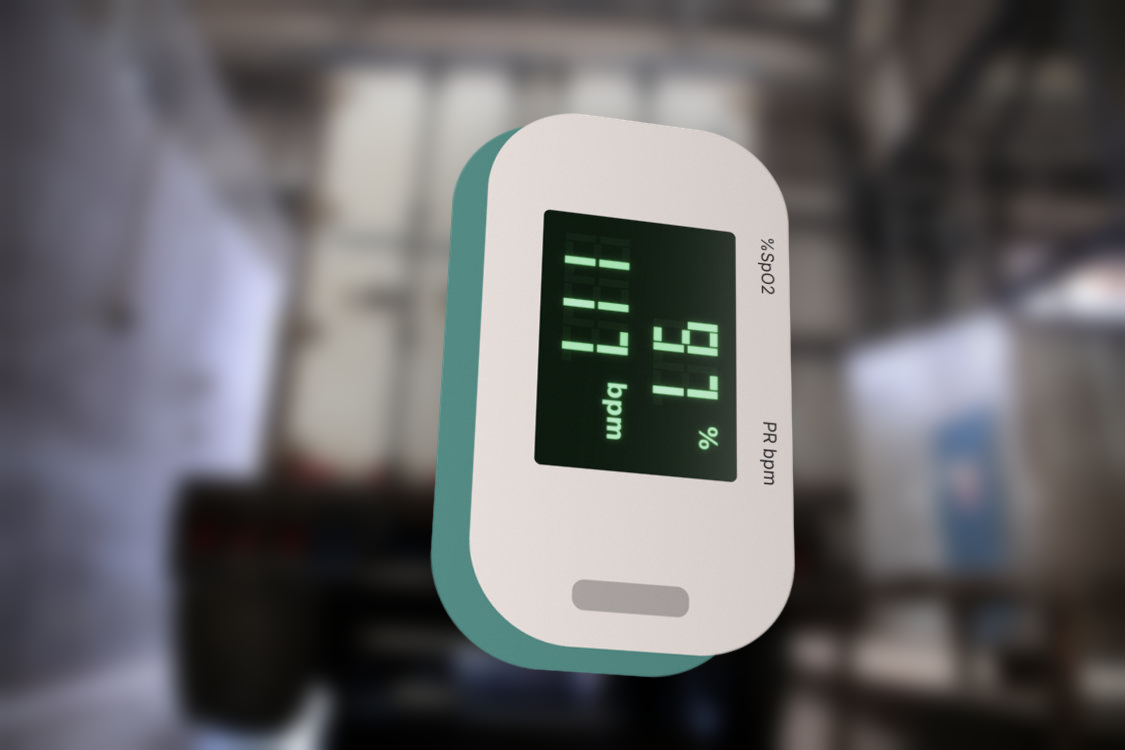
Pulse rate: 117 bpm
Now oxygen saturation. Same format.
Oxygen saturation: 97 %
